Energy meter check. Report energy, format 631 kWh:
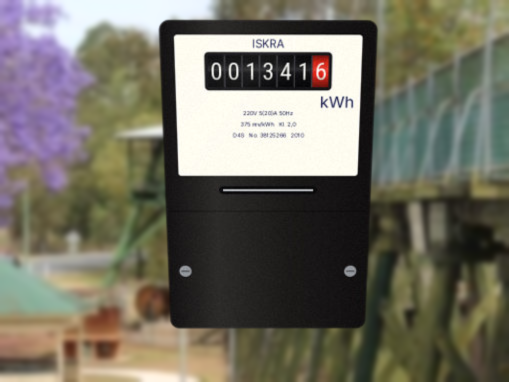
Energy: 1341.6 kWh
